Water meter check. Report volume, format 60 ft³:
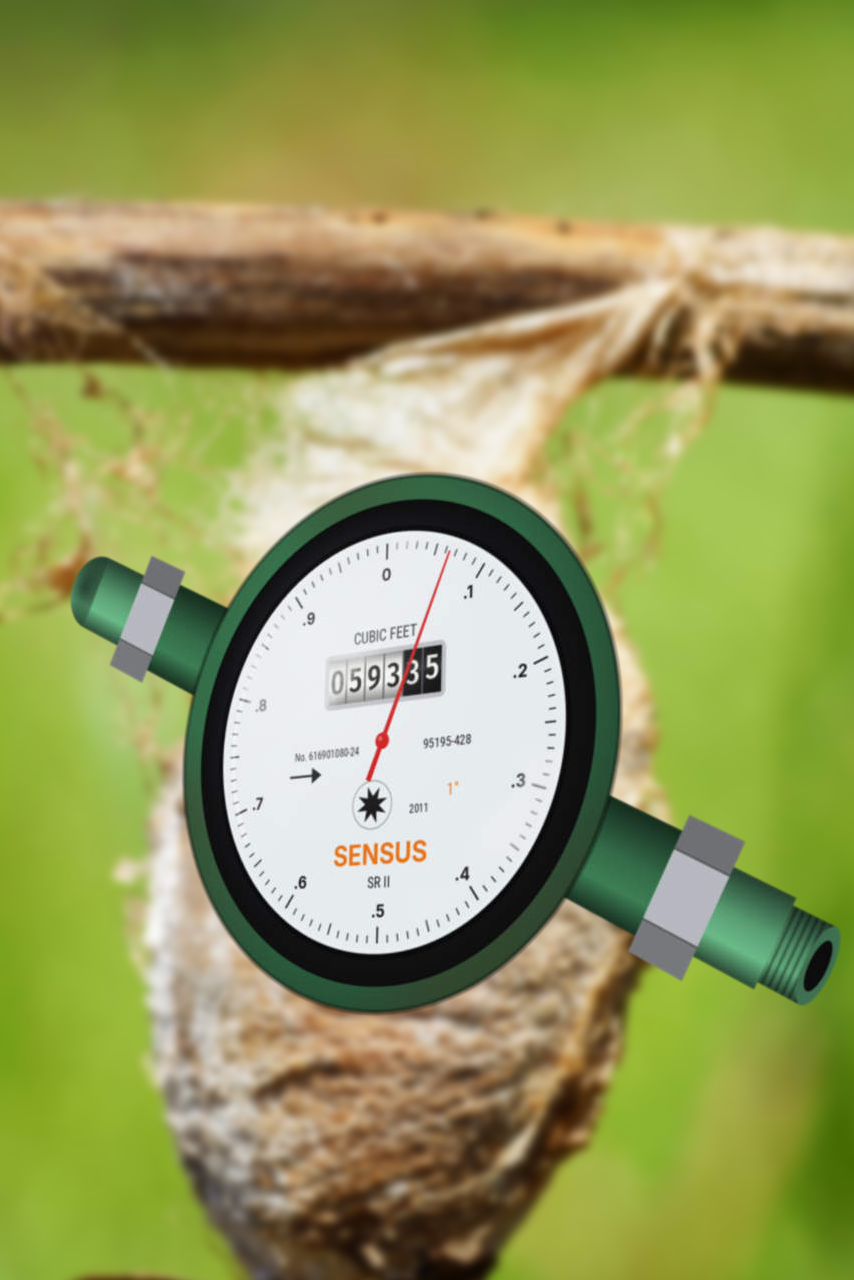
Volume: 59335.06 ft³
